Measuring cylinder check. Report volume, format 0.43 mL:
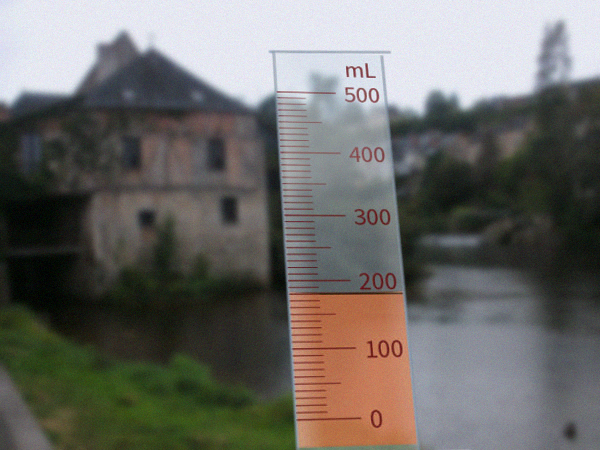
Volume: 180 mL
